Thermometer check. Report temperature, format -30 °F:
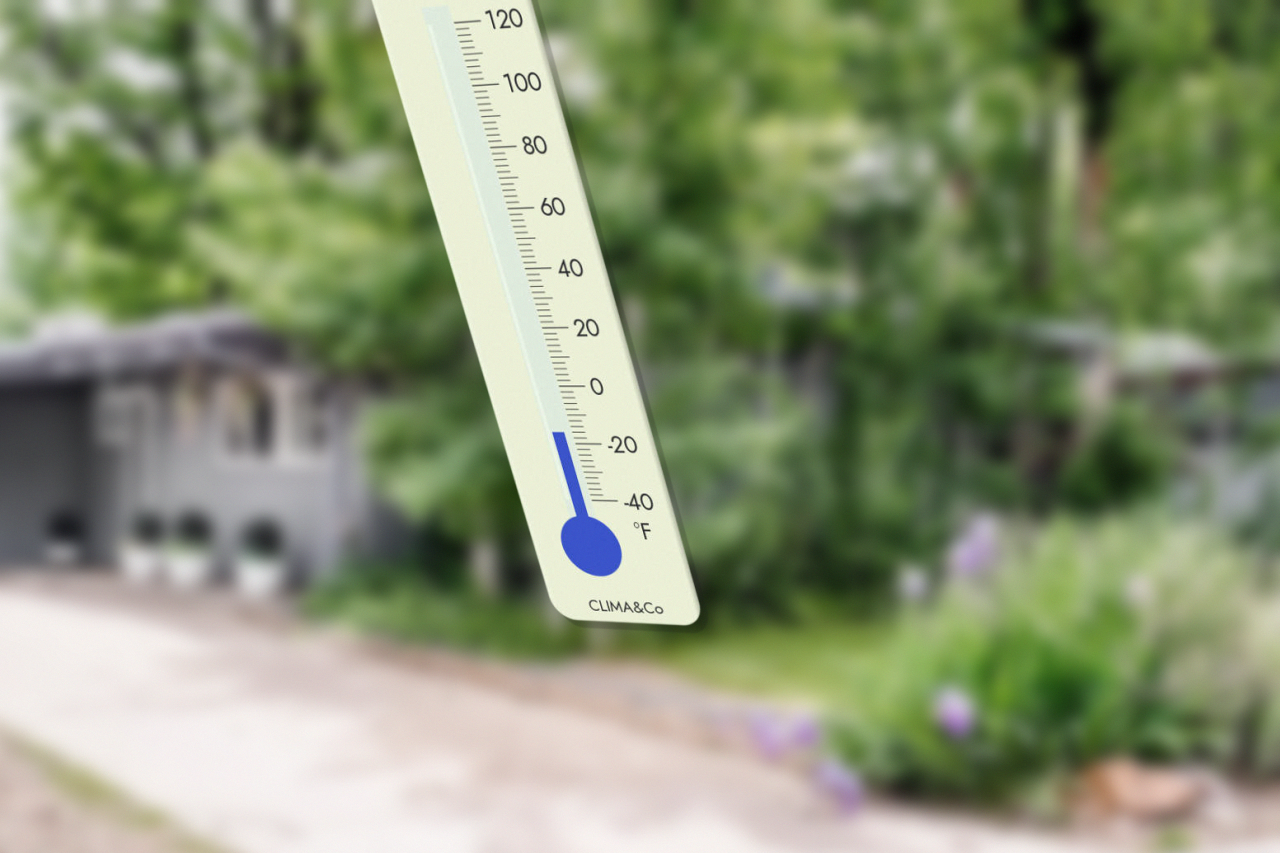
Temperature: -16 °F
